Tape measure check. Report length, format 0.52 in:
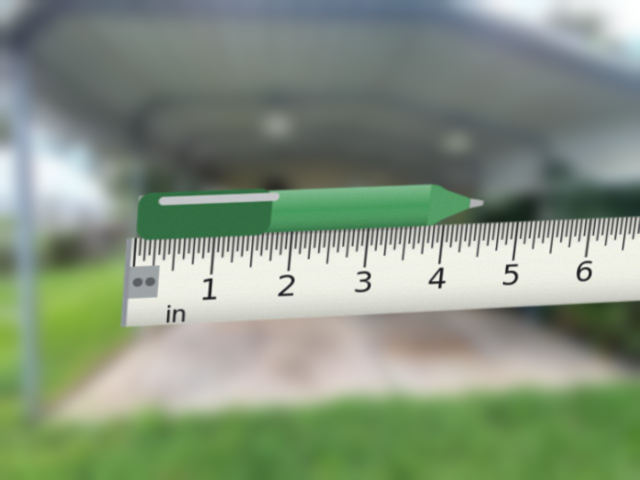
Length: 4.5 in
